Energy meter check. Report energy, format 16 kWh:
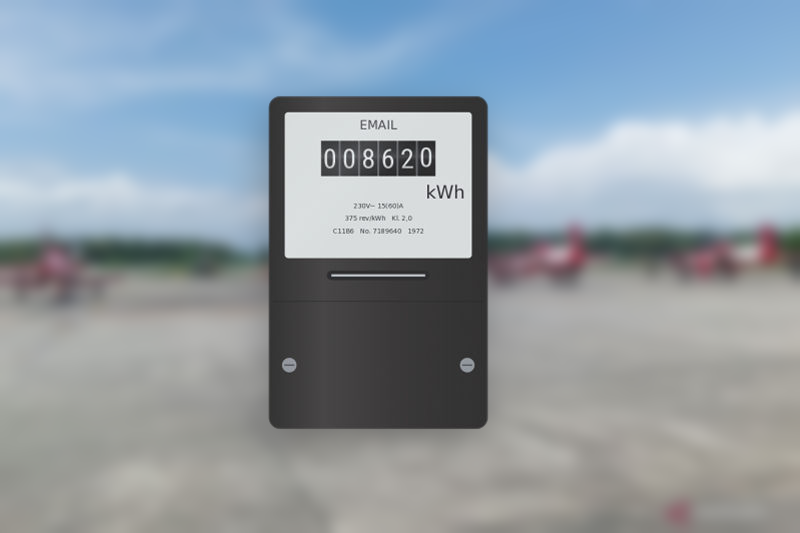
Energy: 8620 kWh
